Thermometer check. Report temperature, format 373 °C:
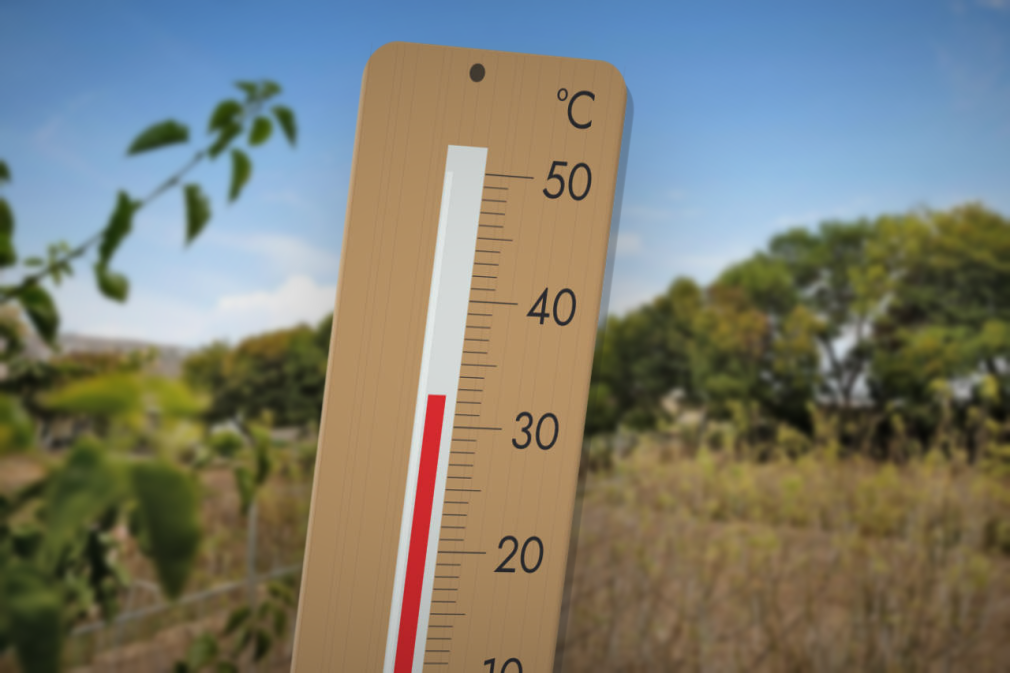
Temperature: 32.5 °C
